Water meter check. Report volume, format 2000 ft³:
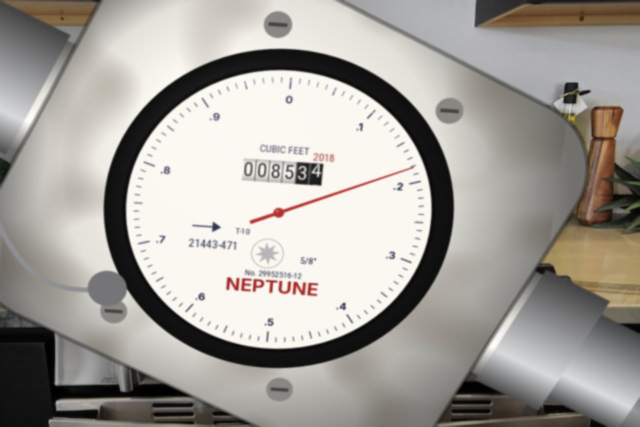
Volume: 8534.18 ft³
